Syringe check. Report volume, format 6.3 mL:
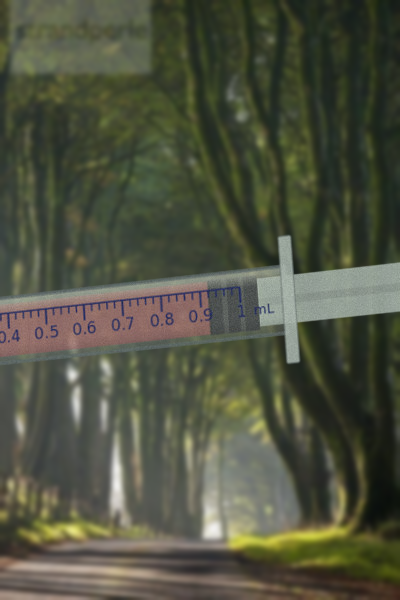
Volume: 0.92 mL
